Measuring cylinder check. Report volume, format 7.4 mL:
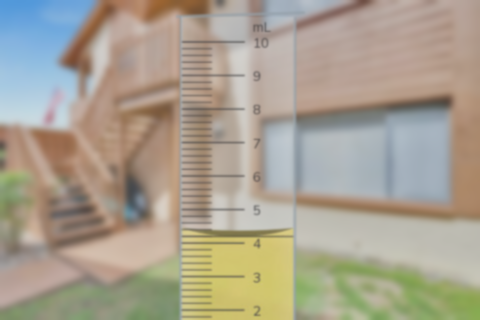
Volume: 4.2 mL
